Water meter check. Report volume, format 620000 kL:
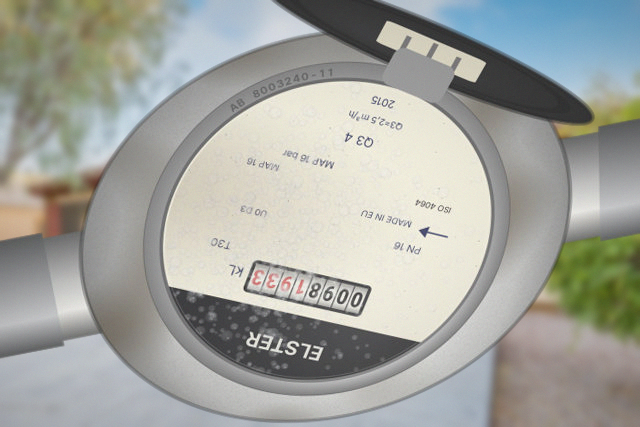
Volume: 98.1933 kL
